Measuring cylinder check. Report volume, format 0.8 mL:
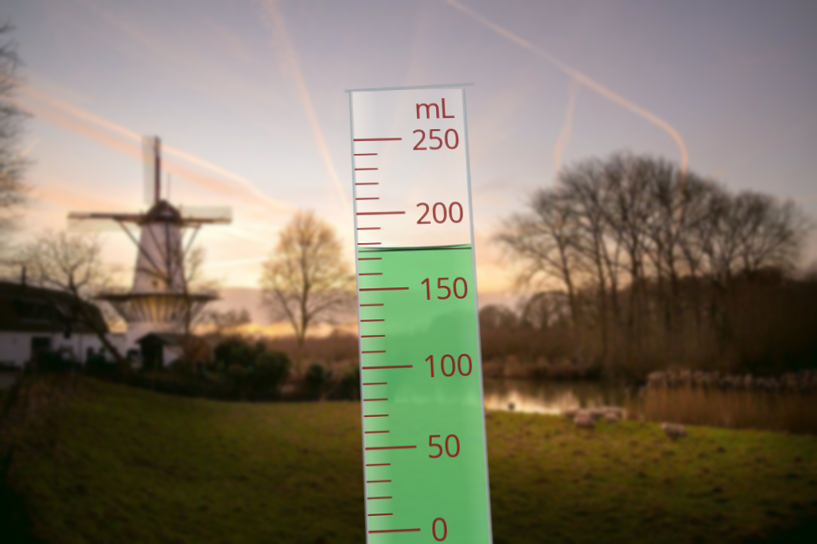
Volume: 175 mL
